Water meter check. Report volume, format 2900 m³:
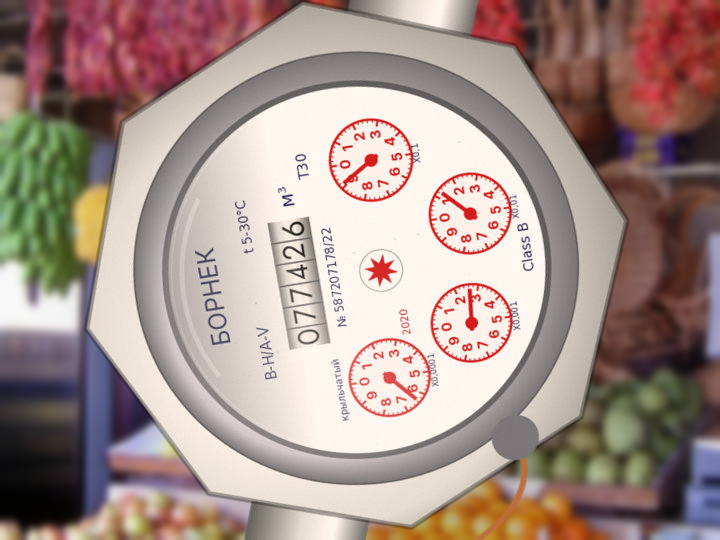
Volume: 77425.9126 m³
